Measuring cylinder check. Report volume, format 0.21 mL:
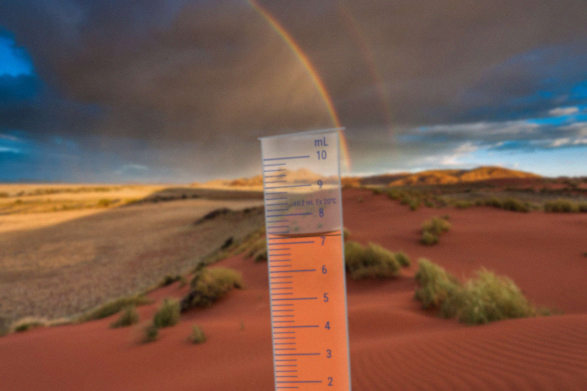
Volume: 7.2 mL
